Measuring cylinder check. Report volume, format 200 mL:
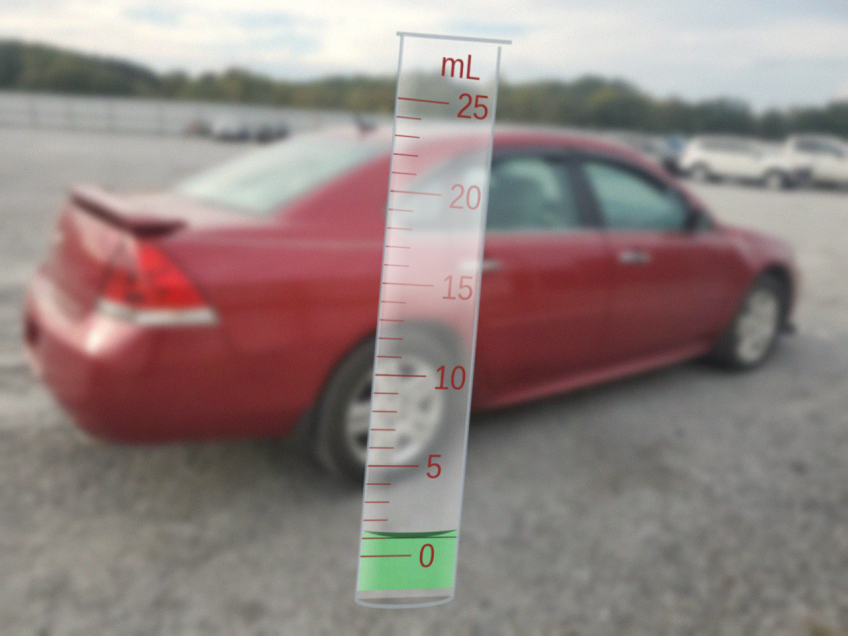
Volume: 1 mL
